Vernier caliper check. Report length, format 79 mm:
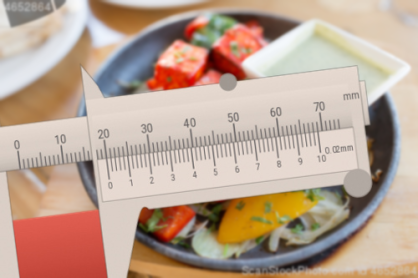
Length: 20.0 mm
